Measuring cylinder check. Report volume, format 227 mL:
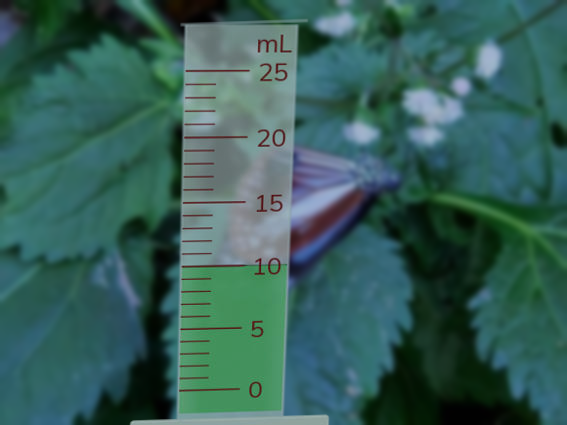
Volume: 10 mL
